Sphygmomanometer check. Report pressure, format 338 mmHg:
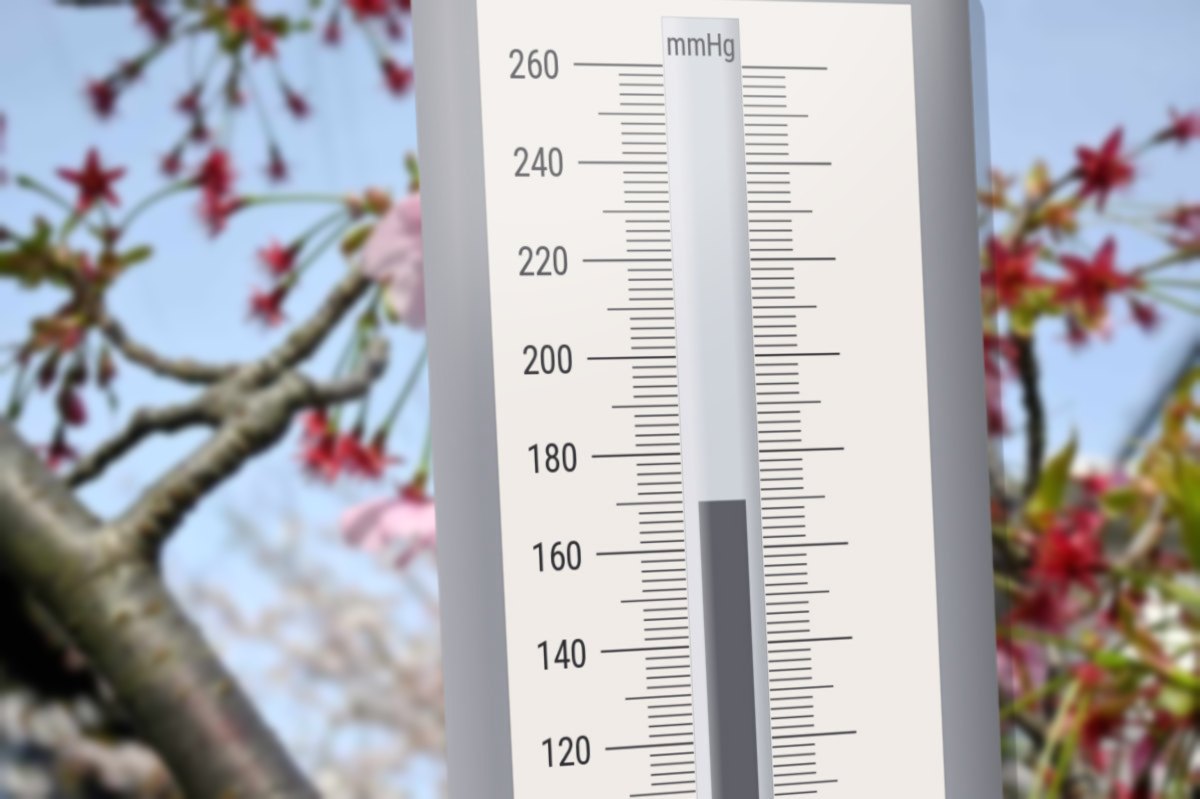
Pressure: 170 mmHg
